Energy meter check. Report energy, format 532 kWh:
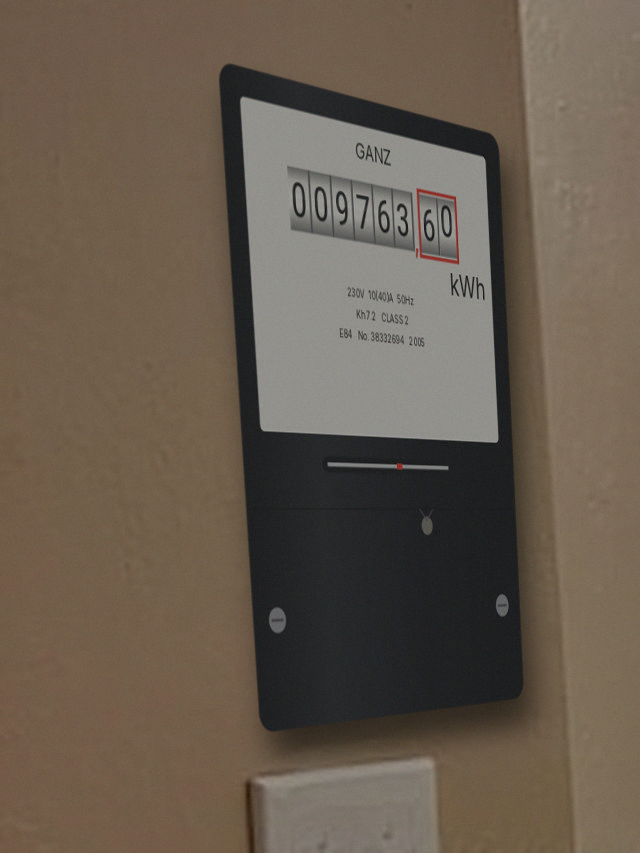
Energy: 9763.60 kWh
